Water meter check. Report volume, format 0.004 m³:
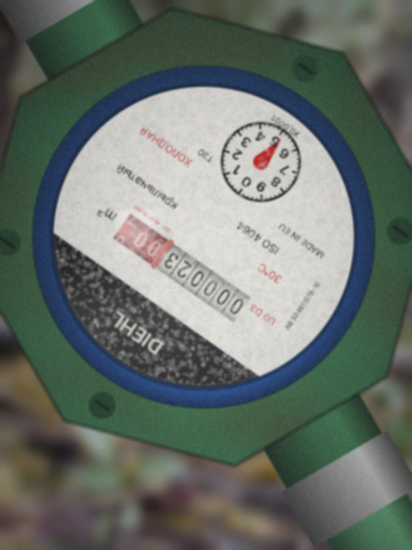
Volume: 23.0065 m³
